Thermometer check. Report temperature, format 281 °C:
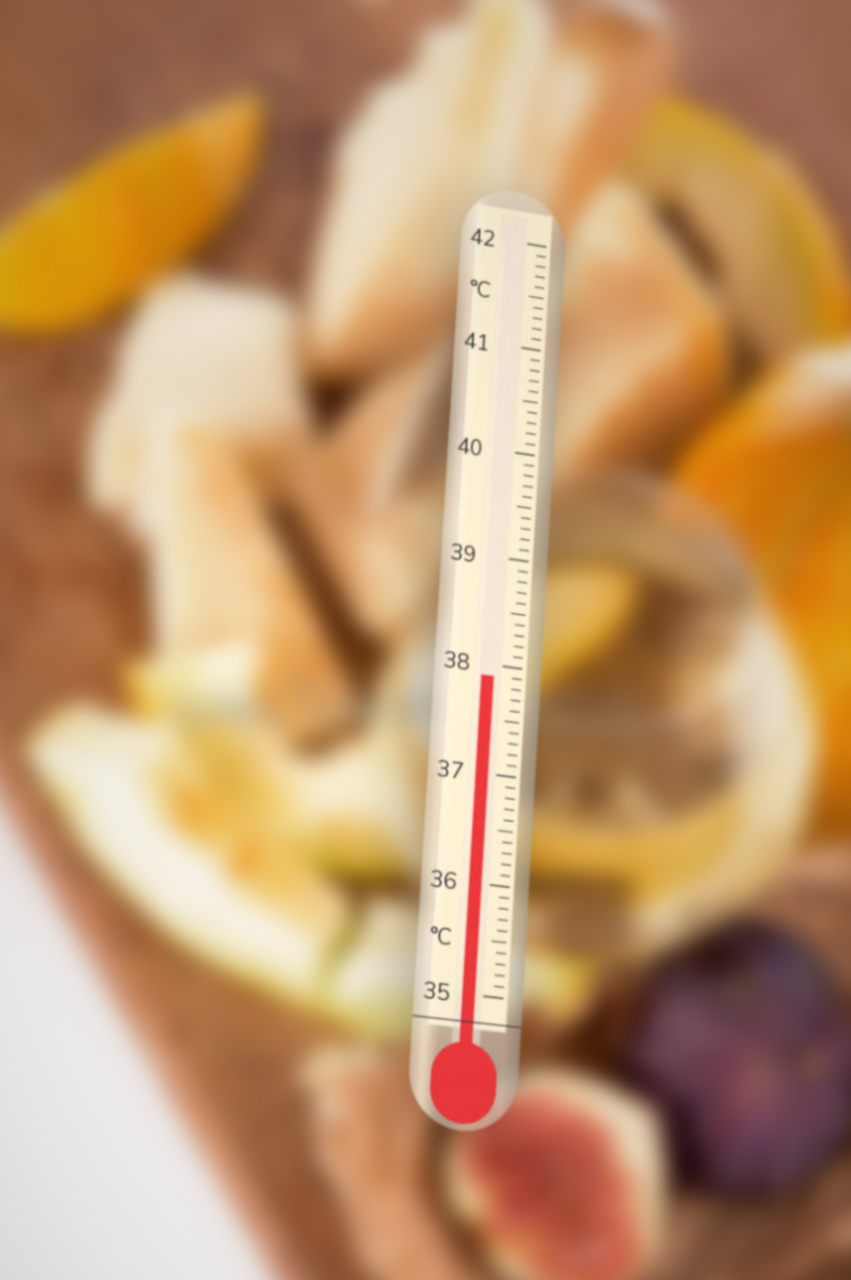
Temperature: 37.9 °C
